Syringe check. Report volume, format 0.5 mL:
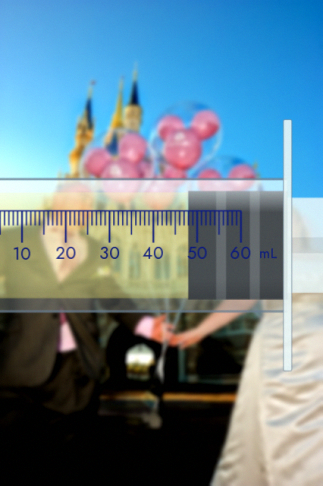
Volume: 48 mL
